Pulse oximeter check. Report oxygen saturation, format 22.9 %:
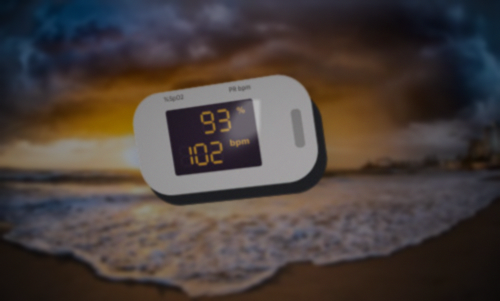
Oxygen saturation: 93 %
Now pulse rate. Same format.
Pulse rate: 102 bpm
